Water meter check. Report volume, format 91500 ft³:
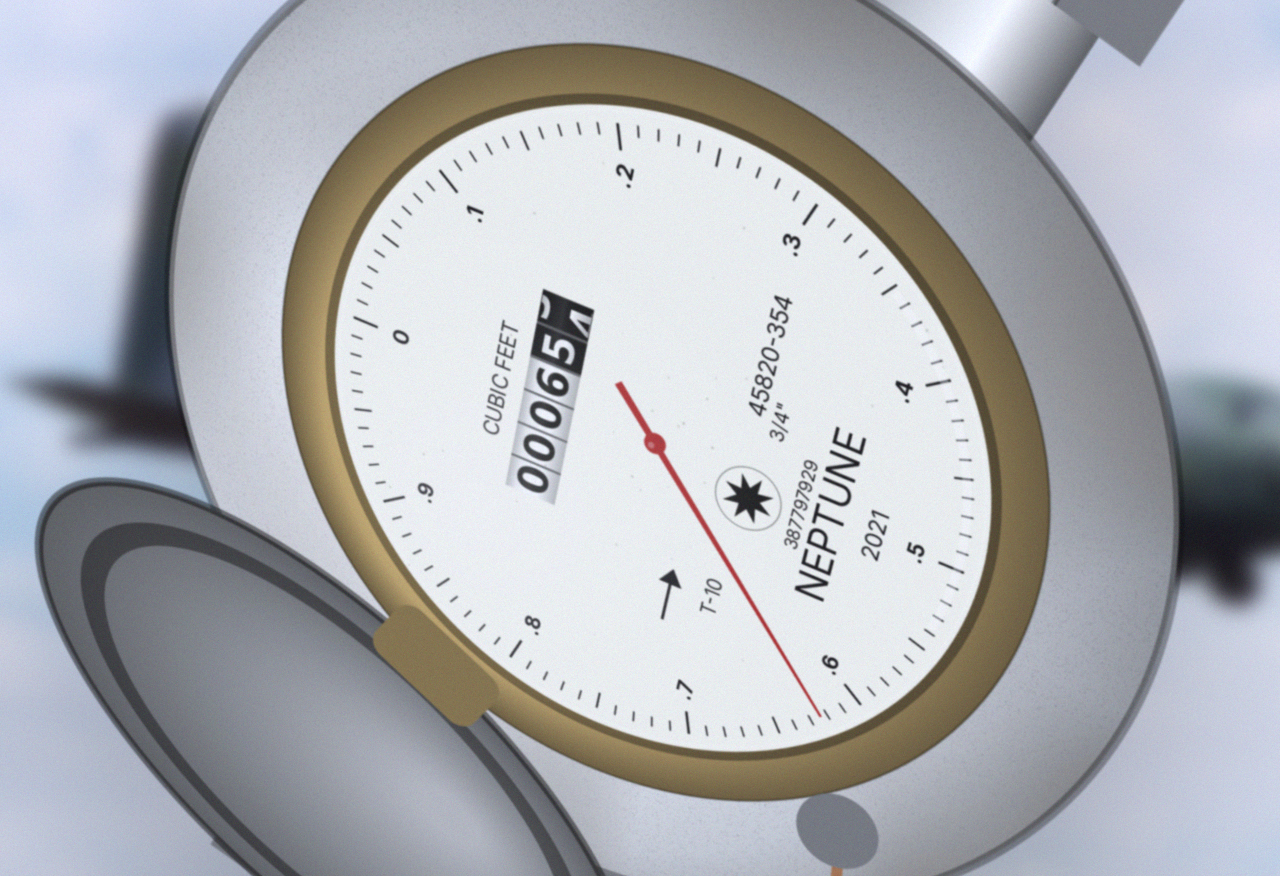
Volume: 653.62 ft³
